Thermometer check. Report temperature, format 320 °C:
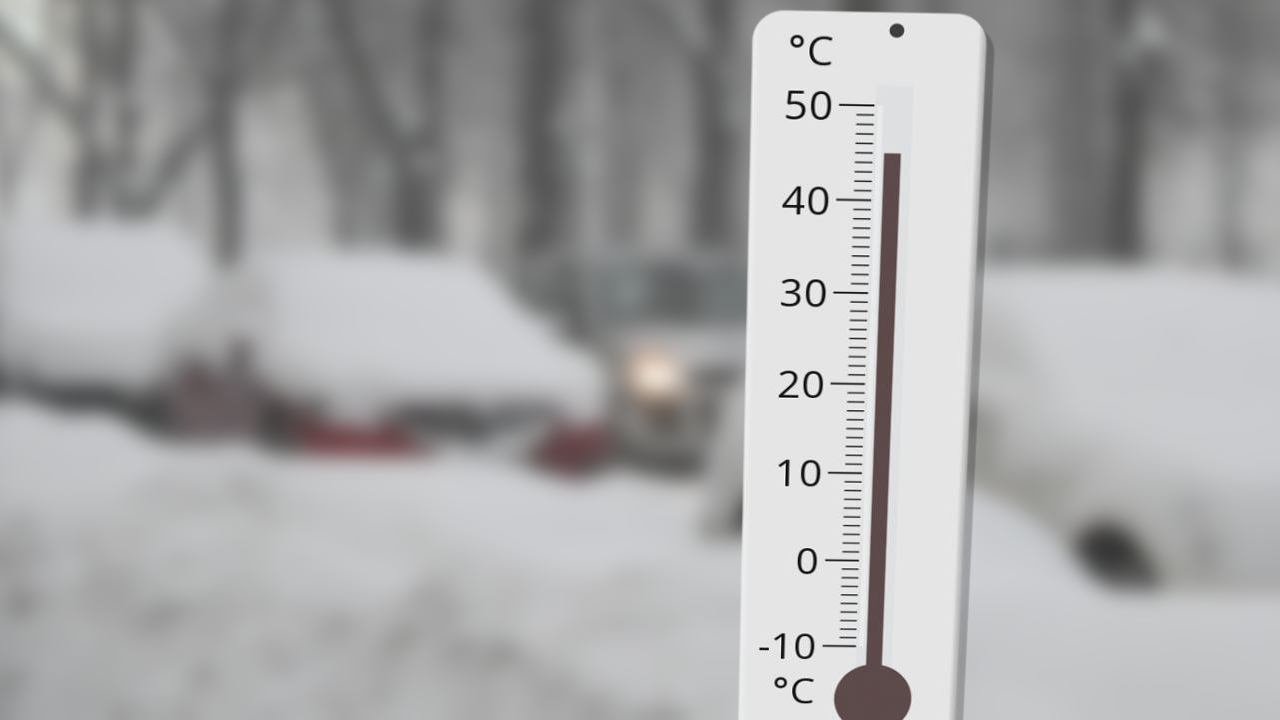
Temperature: 45 °C
